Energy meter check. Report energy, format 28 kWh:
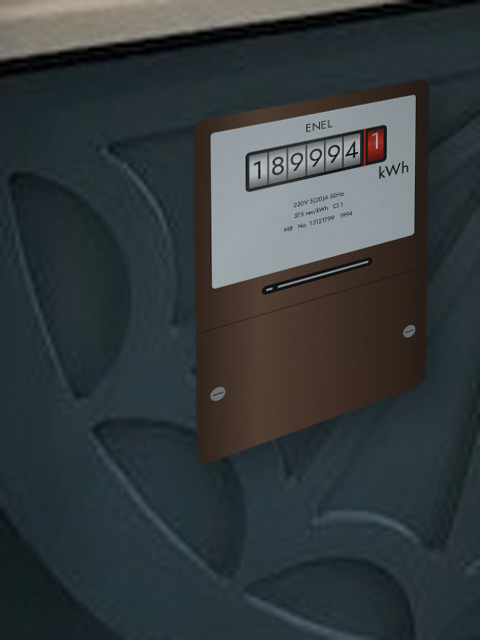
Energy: 189994.1 kWh
